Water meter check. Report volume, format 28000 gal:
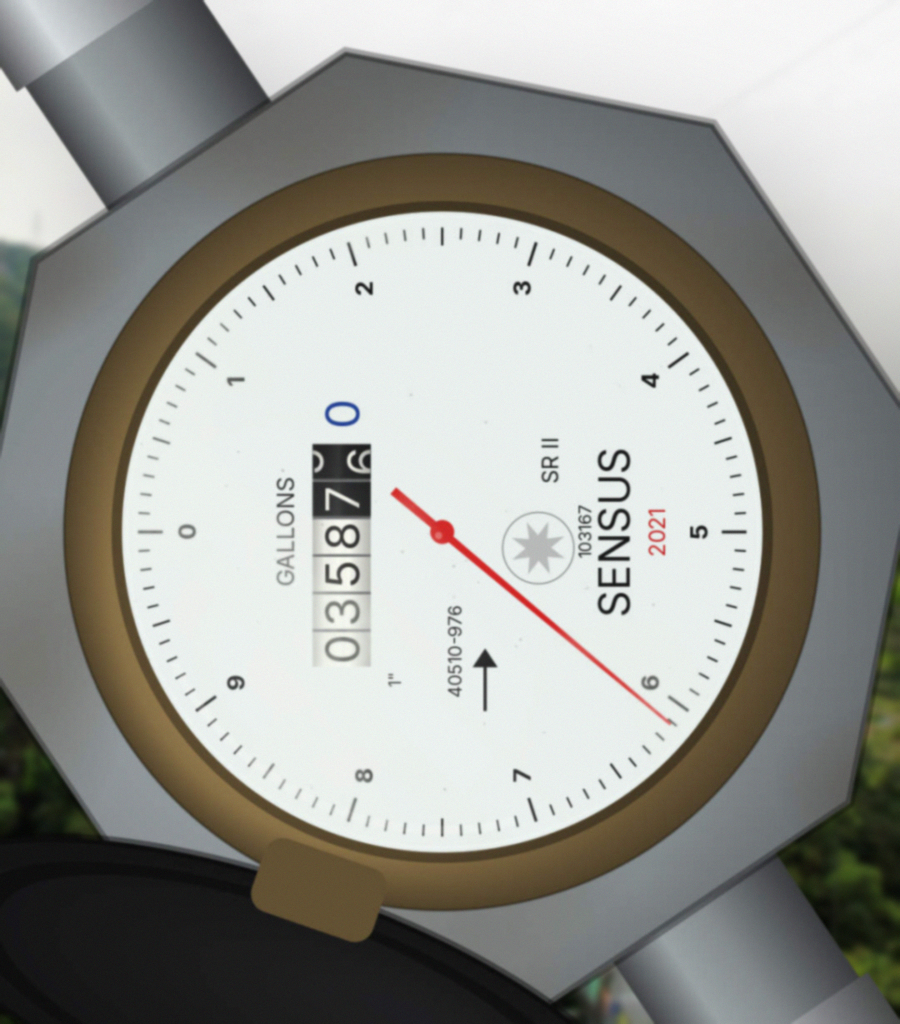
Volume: 358756.1 gal
